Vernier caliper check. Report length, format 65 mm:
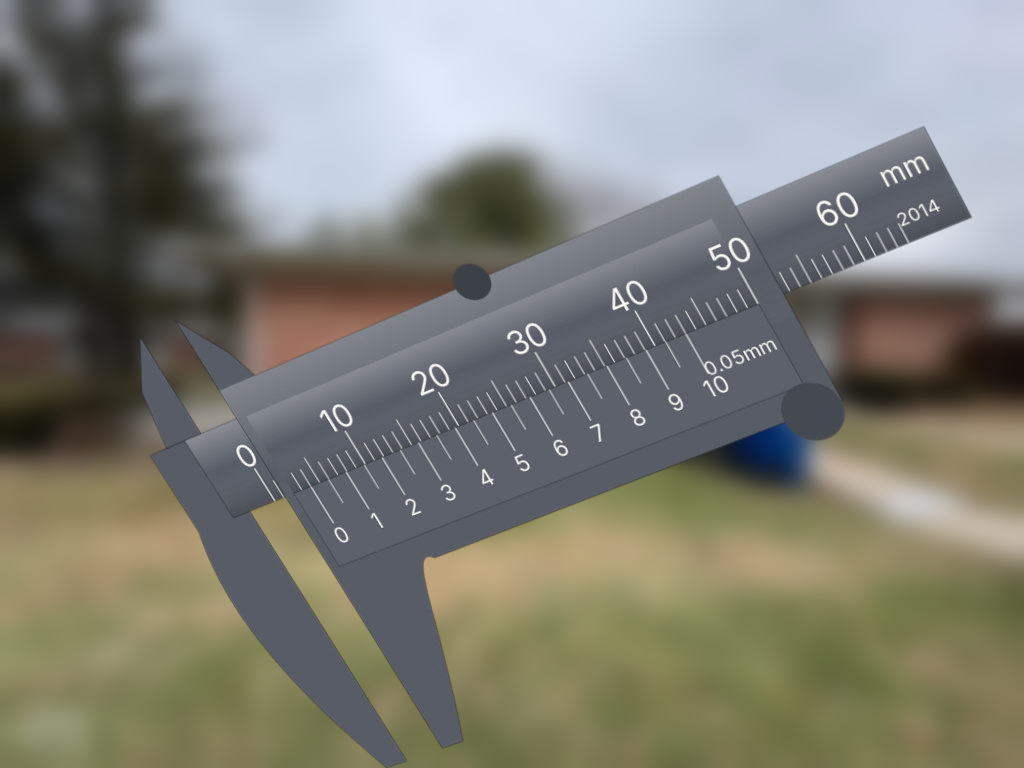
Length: 4.0 mm
